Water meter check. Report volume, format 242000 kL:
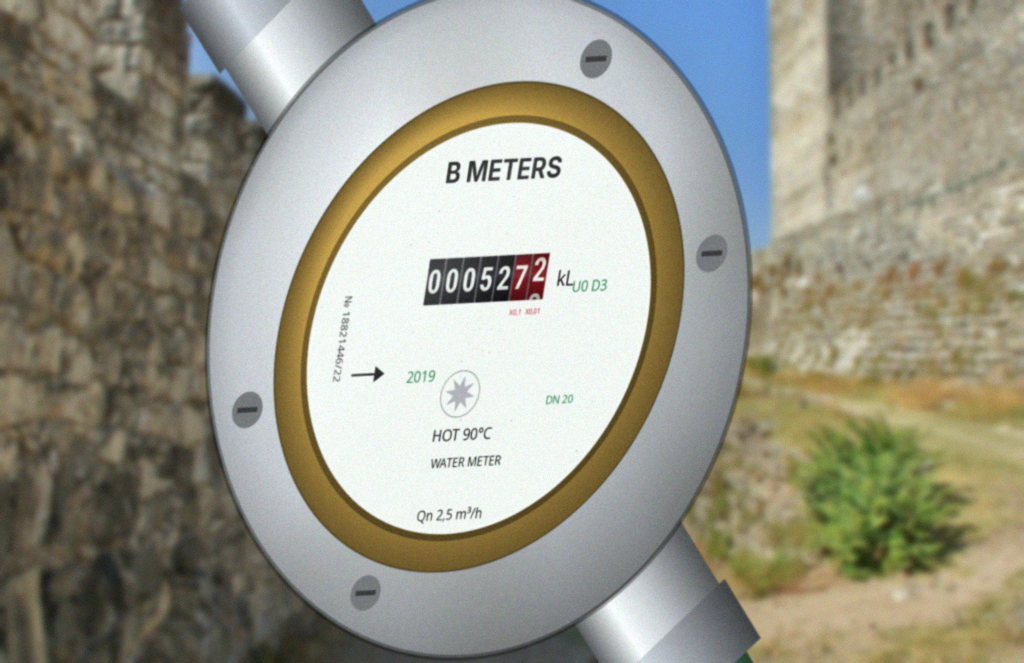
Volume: 52.72 kL
